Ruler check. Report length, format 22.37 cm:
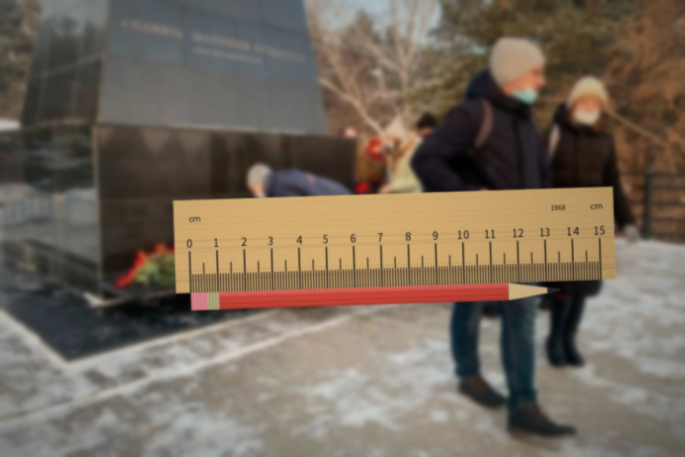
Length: 13.5 cm
